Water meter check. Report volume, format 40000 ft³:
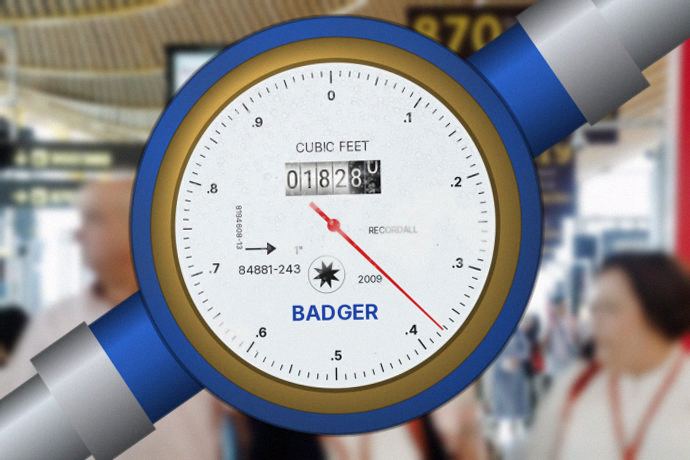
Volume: 18280.37 ft³
